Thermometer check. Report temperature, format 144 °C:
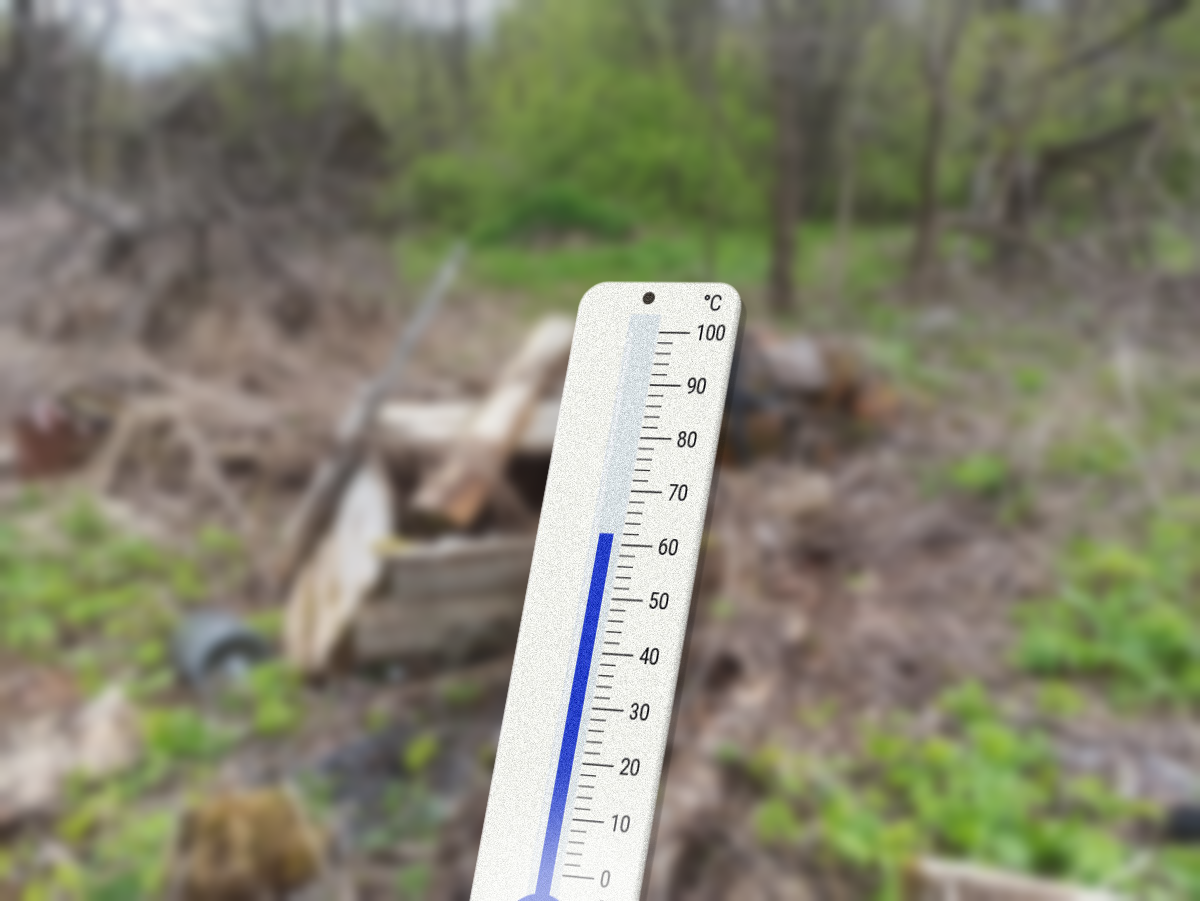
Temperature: 62 °C
